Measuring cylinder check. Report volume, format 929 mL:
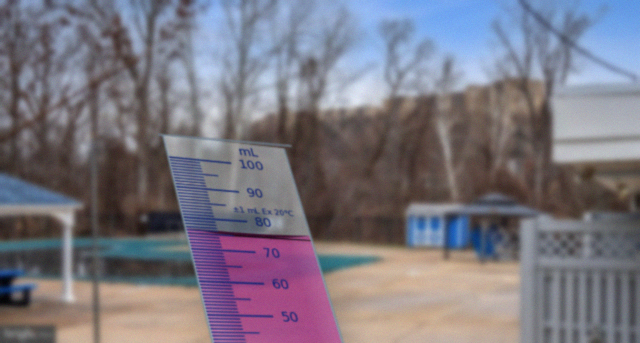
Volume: 75 mL
